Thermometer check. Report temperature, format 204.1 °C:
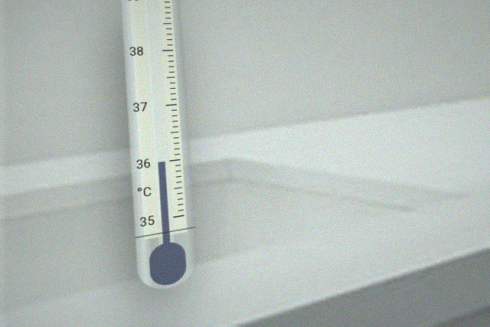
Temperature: 36 °C
